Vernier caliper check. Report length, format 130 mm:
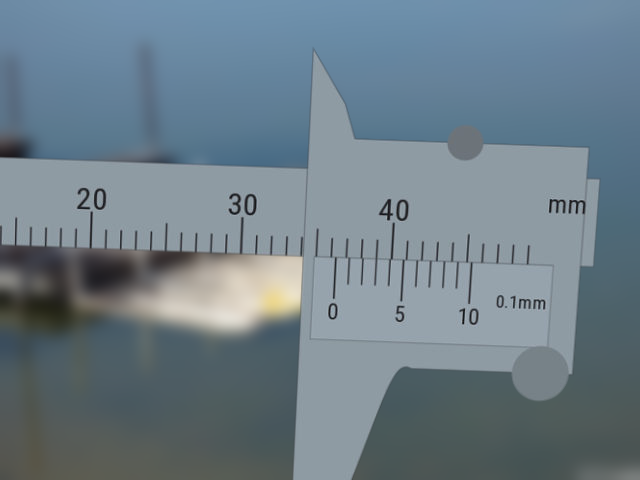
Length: 36.3 mm
